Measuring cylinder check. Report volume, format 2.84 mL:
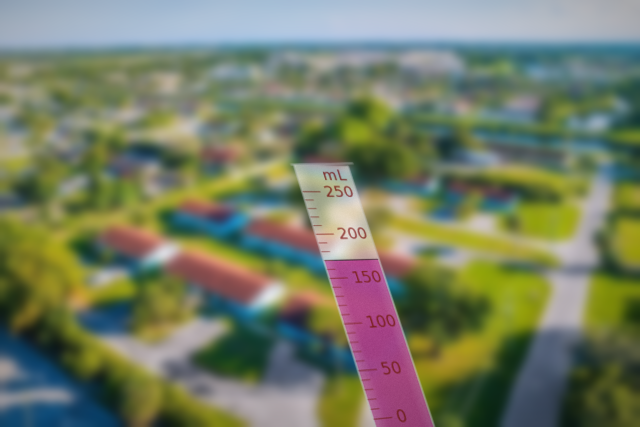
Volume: 170 mL
